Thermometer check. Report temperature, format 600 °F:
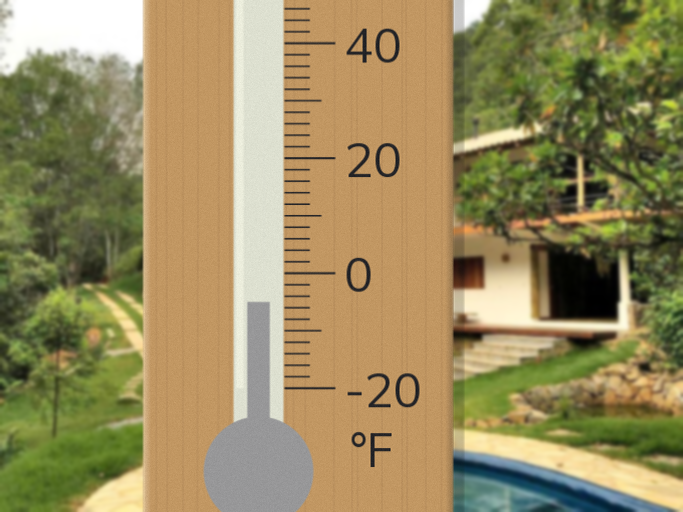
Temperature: -5 °F
